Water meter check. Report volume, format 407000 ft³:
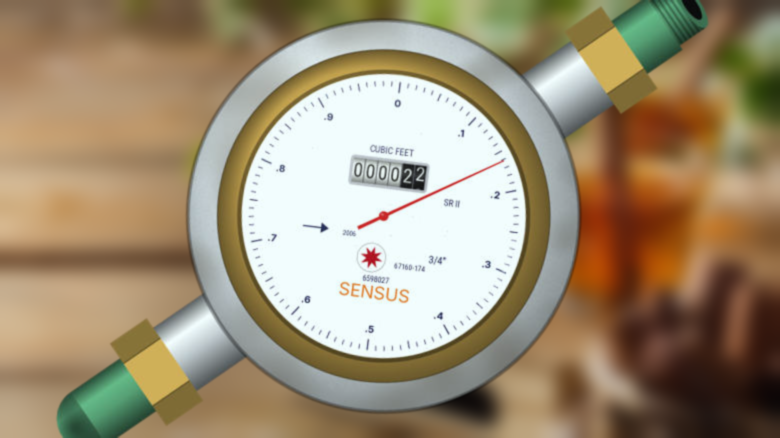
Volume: 22.16 ft³
